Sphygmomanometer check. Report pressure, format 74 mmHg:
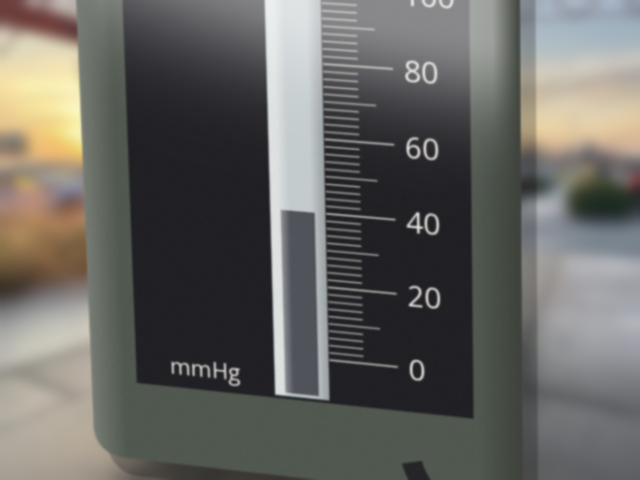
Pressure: 40 mmHg
